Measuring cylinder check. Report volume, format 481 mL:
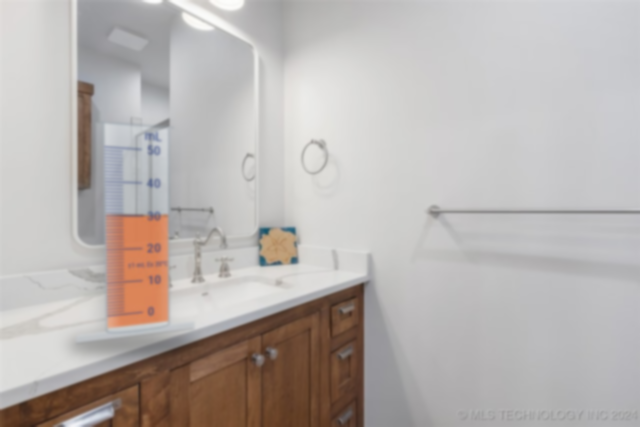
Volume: 30 mL
